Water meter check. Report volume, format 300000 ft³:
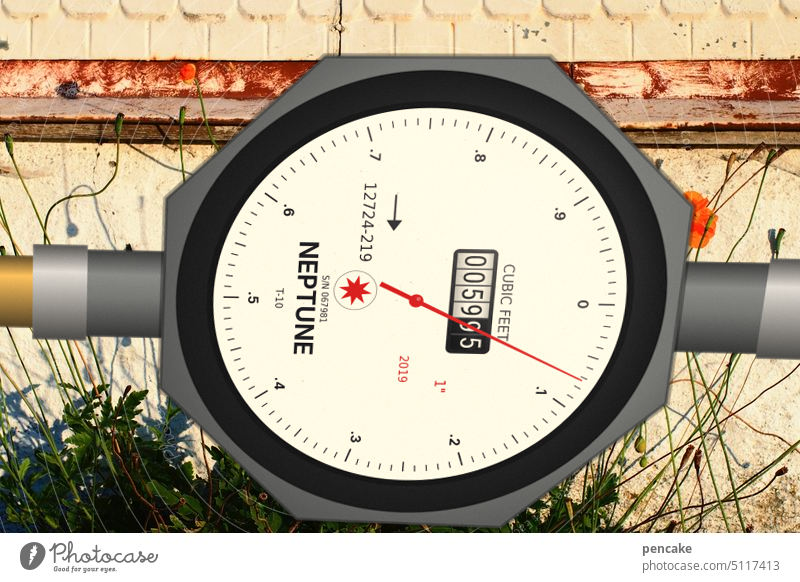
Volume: 5995.07 ft³
